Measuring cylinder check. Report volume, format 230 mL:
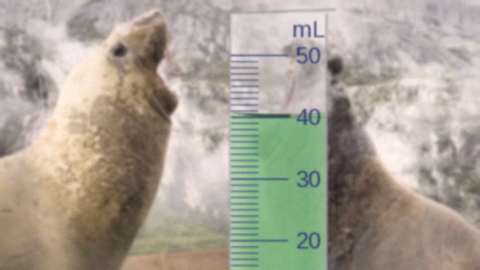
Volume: 40 mL
